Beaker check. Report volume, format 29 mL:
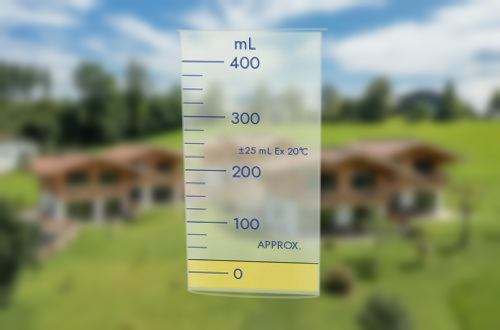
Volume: 25 mL
